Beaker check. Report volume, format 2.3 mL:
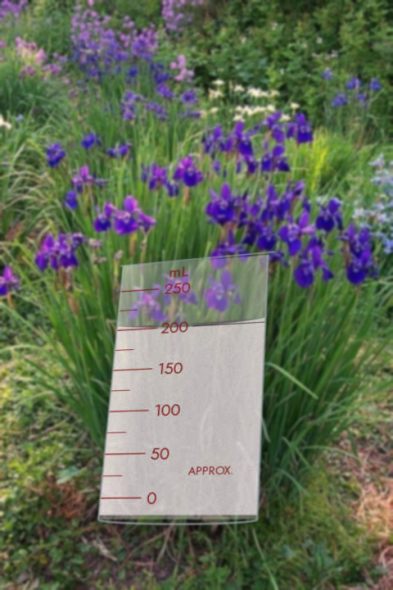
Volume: 200 mL
